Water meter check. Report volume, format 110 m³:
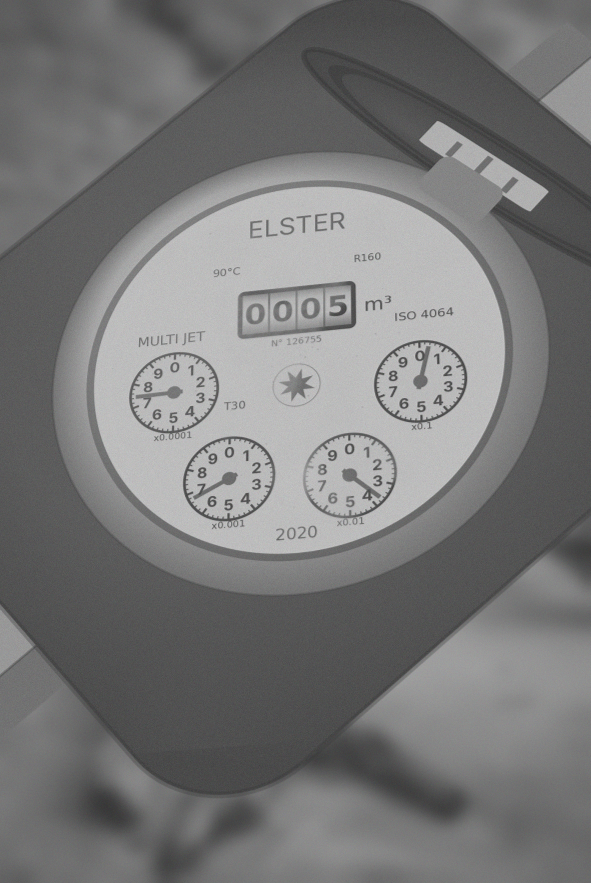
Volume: 5.0367 m³
